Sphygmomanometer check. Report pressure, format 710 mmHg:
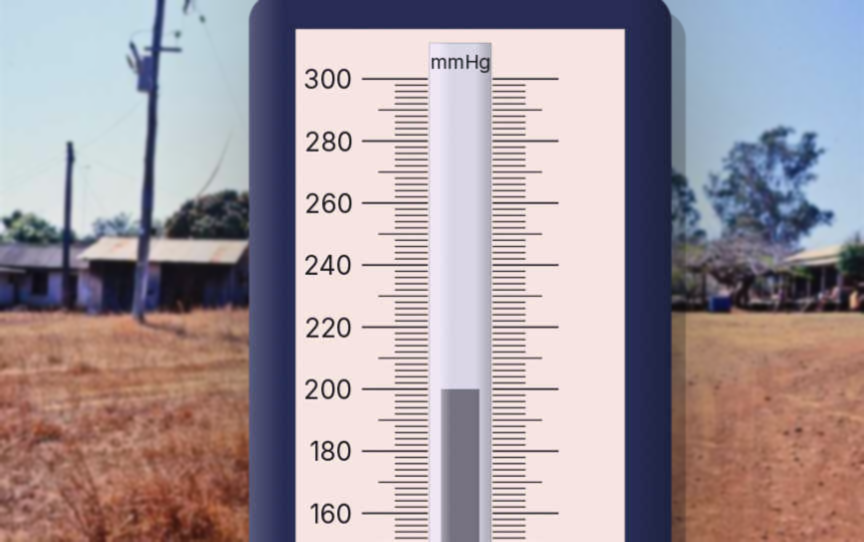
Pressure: 200 mmHg
